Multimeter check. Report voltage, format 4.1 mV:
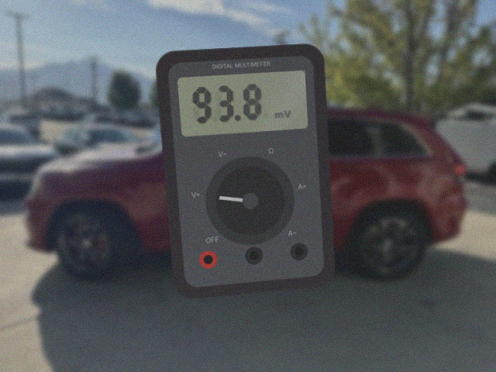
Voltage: 93.8 mV
